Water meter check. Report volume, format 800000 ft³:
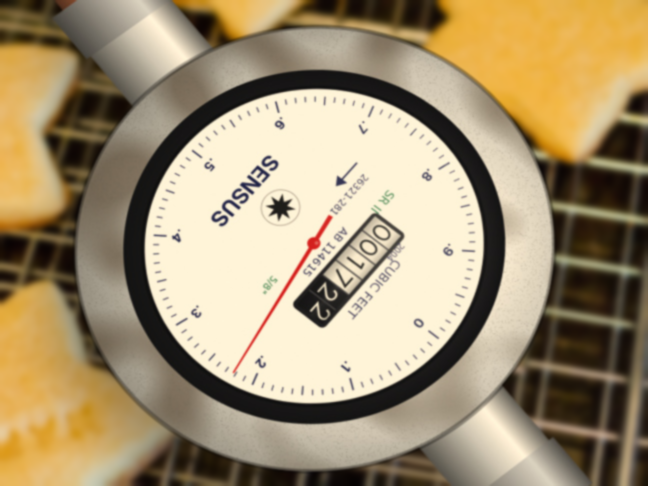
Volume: 1722.22 ft³
